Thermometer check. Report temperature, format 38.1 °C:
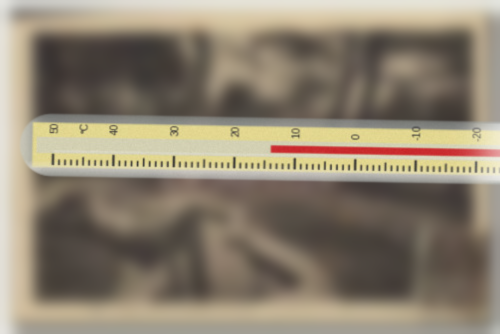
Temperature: 14 °C
